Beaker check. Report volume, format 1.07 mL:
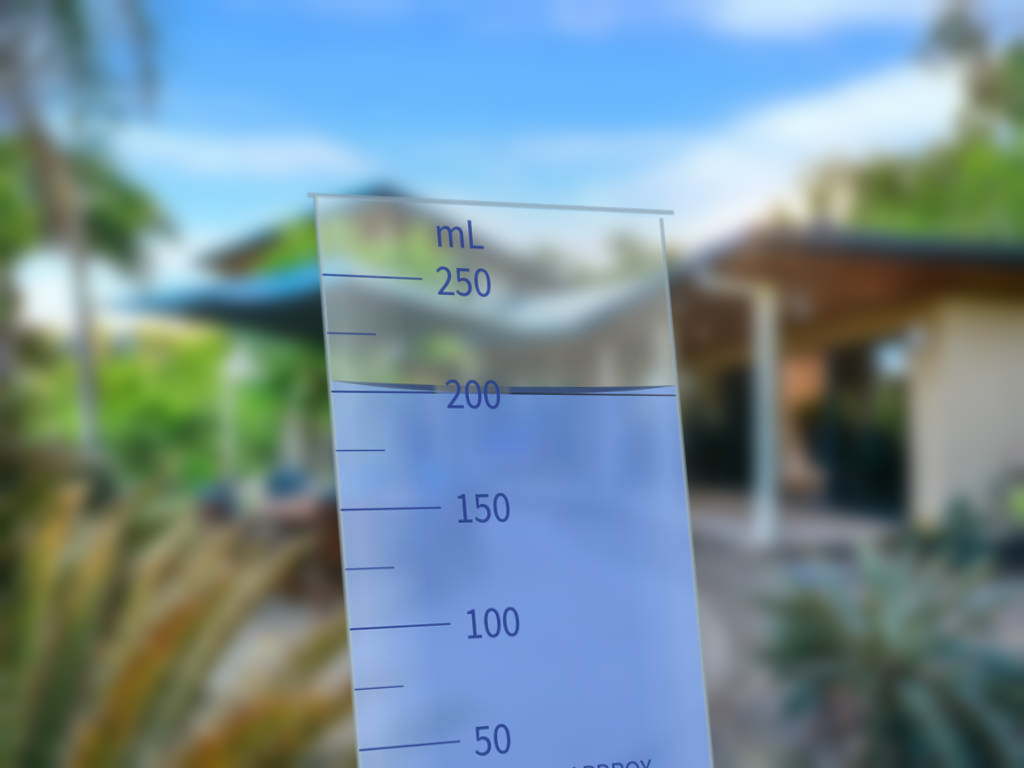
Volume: 200 mL
